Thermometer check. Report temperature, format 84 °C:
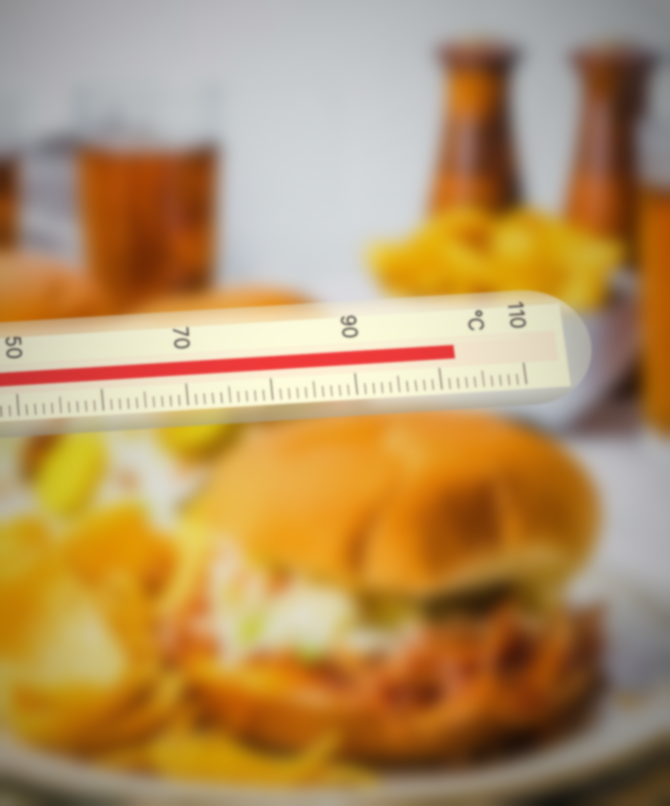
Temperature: 102 °C
